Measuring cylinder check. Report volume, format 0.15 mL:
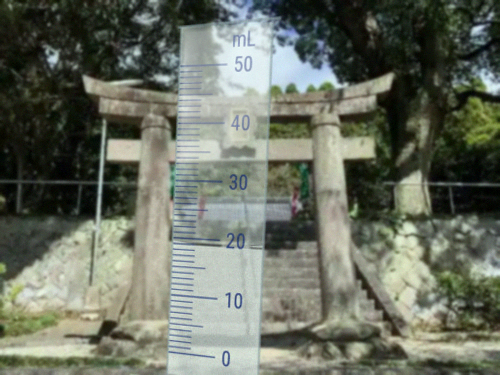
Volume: 19 mL
